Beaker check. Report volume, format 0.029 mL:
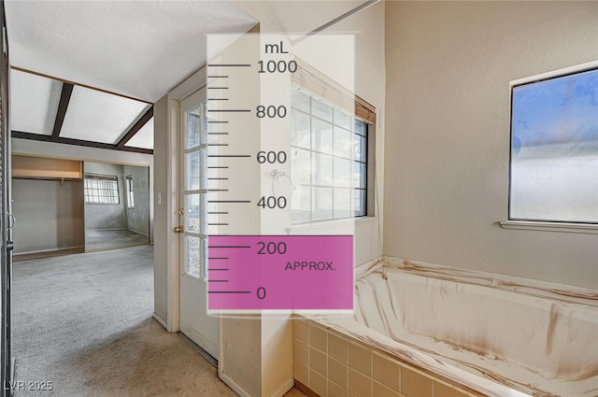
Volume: 250 mL
